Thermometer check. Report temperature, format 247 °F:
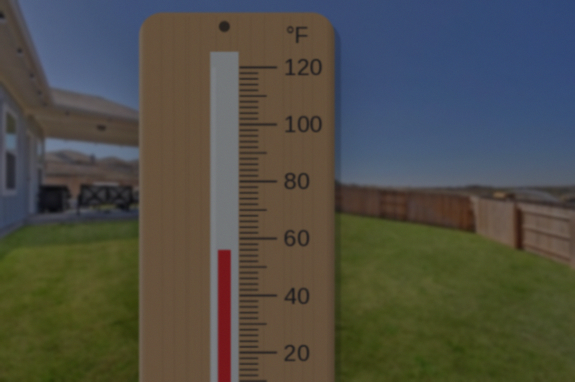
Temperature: 56 °F
